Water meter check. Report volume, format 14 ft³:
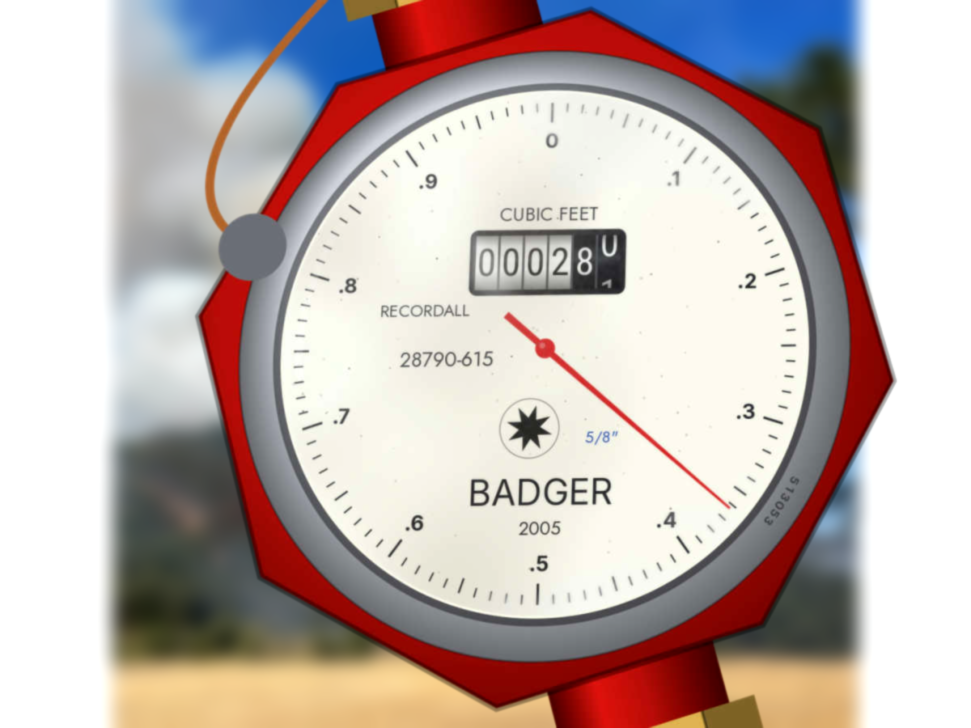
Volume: 280.36 ft³
